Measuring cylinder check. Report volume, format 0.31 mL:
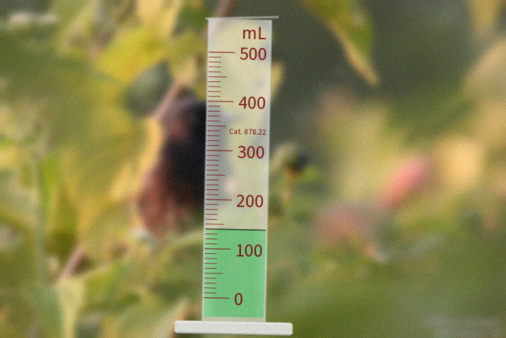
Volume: 140 mL
